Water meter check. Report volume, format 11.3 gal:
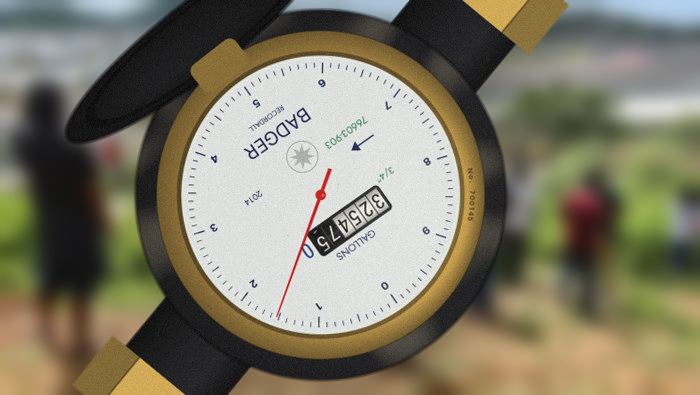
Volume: 3254751.5 gal
